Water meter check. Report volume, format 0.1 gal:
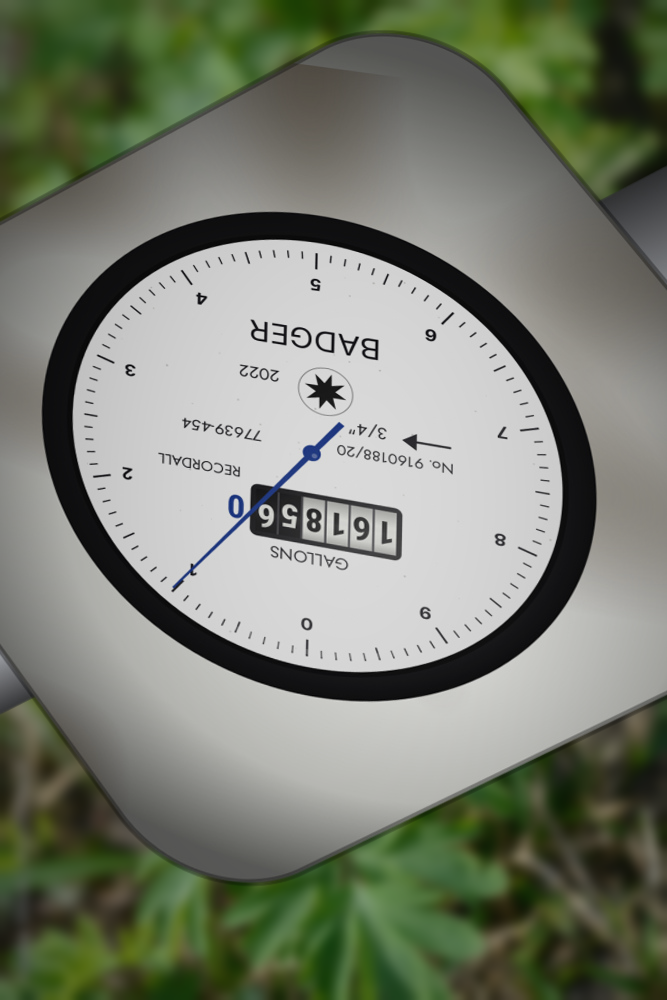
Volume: 1618561.0 gal
